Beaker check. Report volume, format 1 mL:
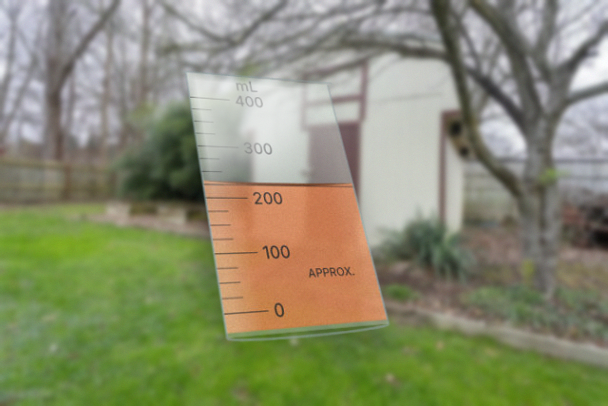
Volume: 225 mL
